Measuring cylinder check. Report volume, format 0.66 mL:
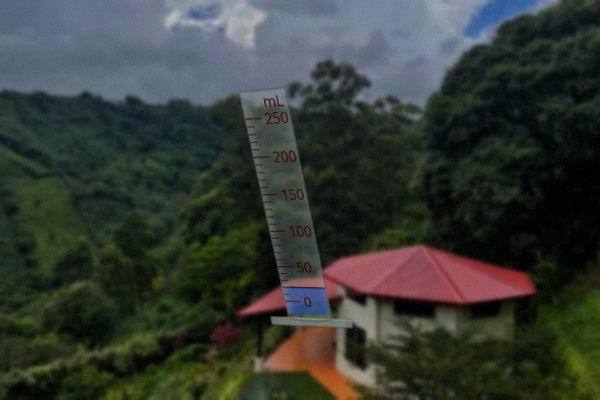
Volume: 20 mL
